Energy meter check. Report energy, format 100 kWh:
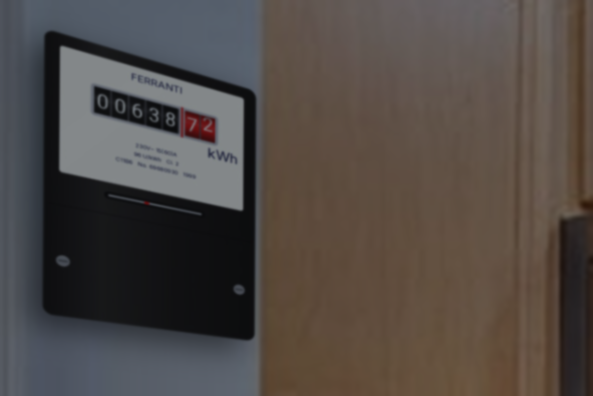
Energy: 638.72 kWh
